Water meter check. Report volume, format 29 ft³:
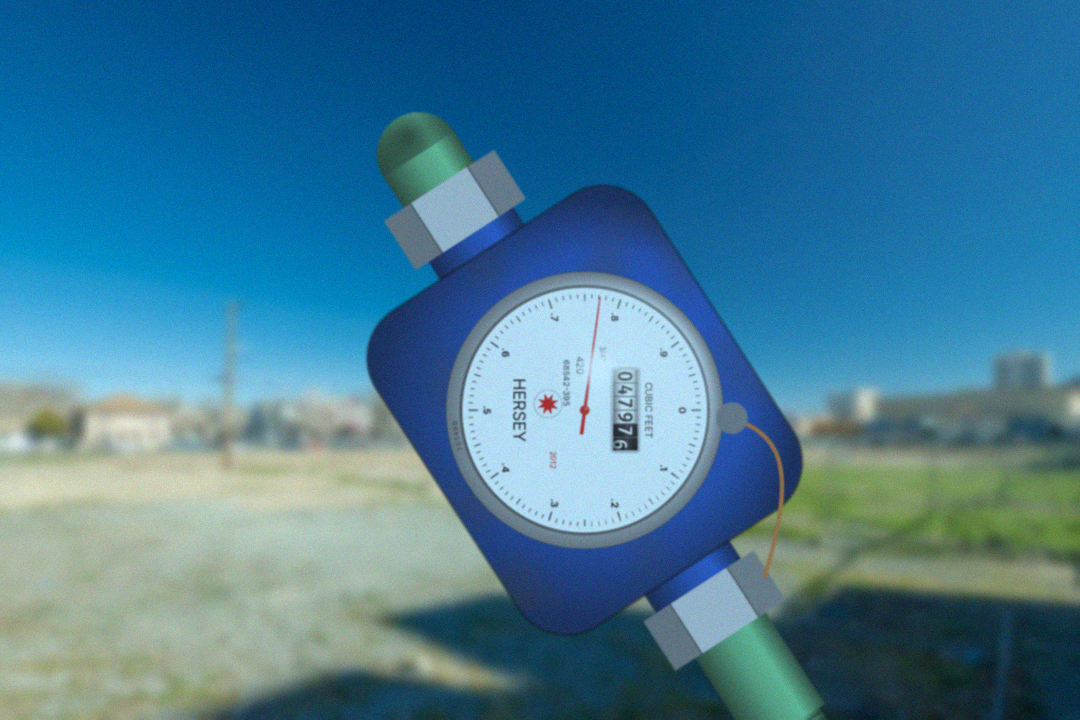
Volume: 47975.77 ft³
